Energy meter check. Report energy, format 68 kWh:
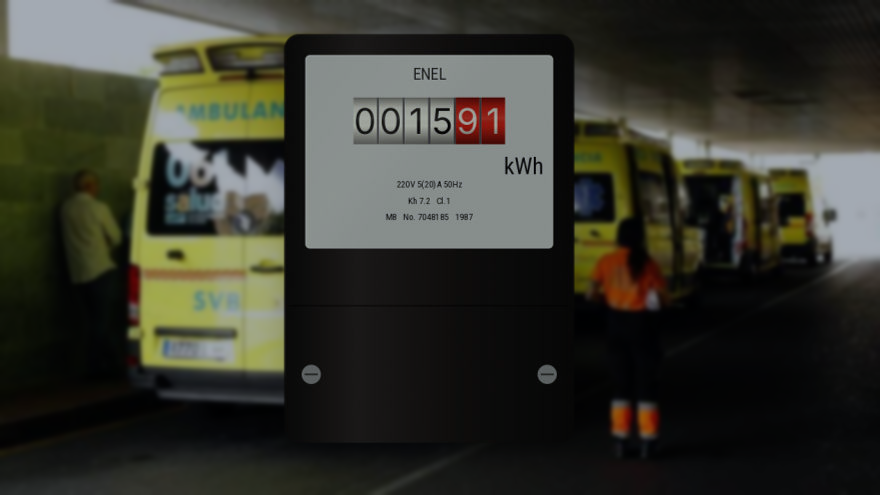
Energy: 15.91 kWh
